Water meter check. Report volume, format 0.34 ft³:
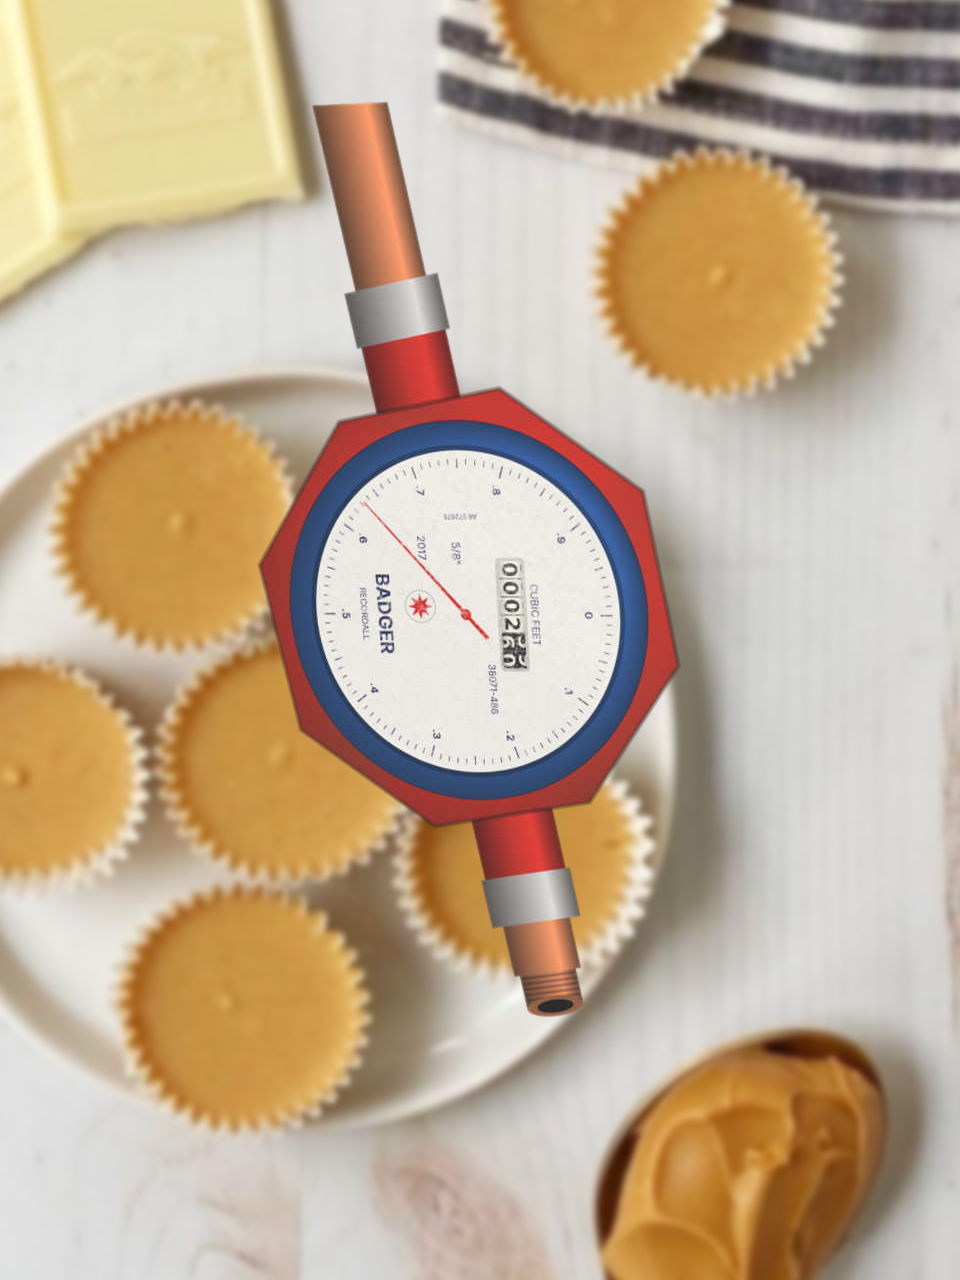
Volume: 259.63 ft³
